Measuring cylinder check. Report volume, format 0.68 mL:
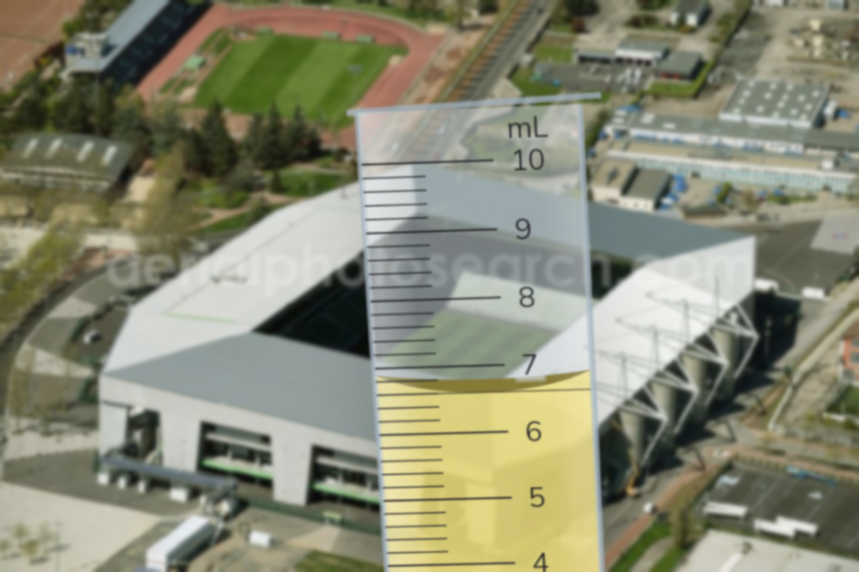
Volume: 6.6 mL
